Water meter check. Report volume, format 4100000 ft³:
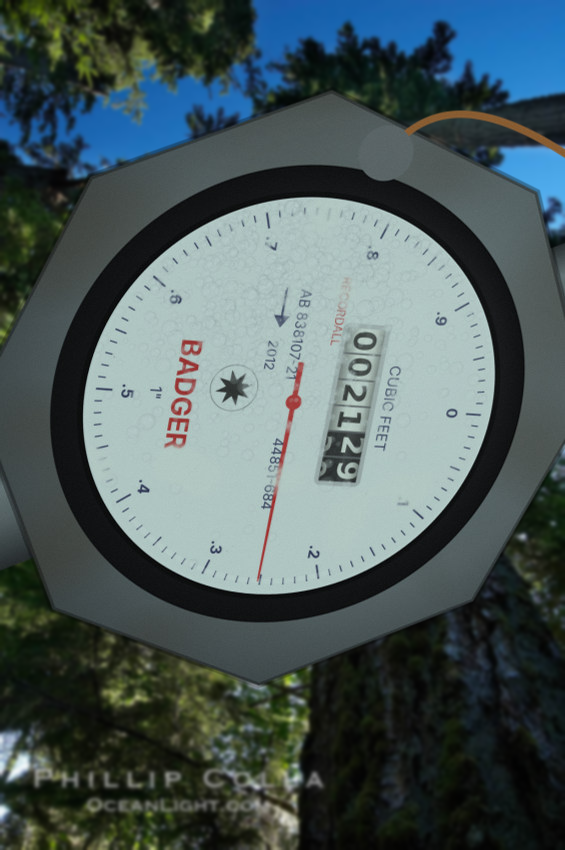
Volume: 2129.25 ft³
